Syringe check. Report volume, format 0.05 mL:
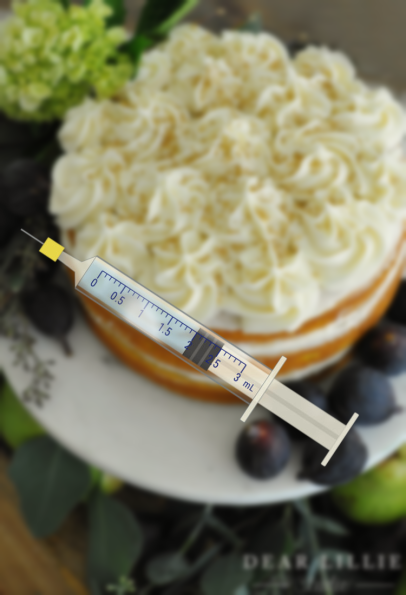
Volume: 2 mL
